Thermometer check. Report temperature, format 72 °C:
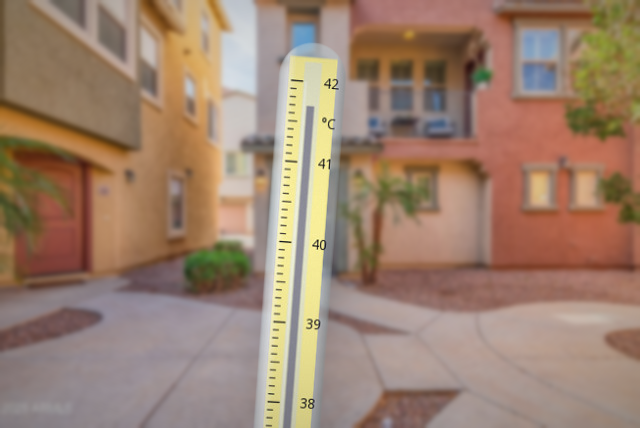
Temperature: 41.7 °C
